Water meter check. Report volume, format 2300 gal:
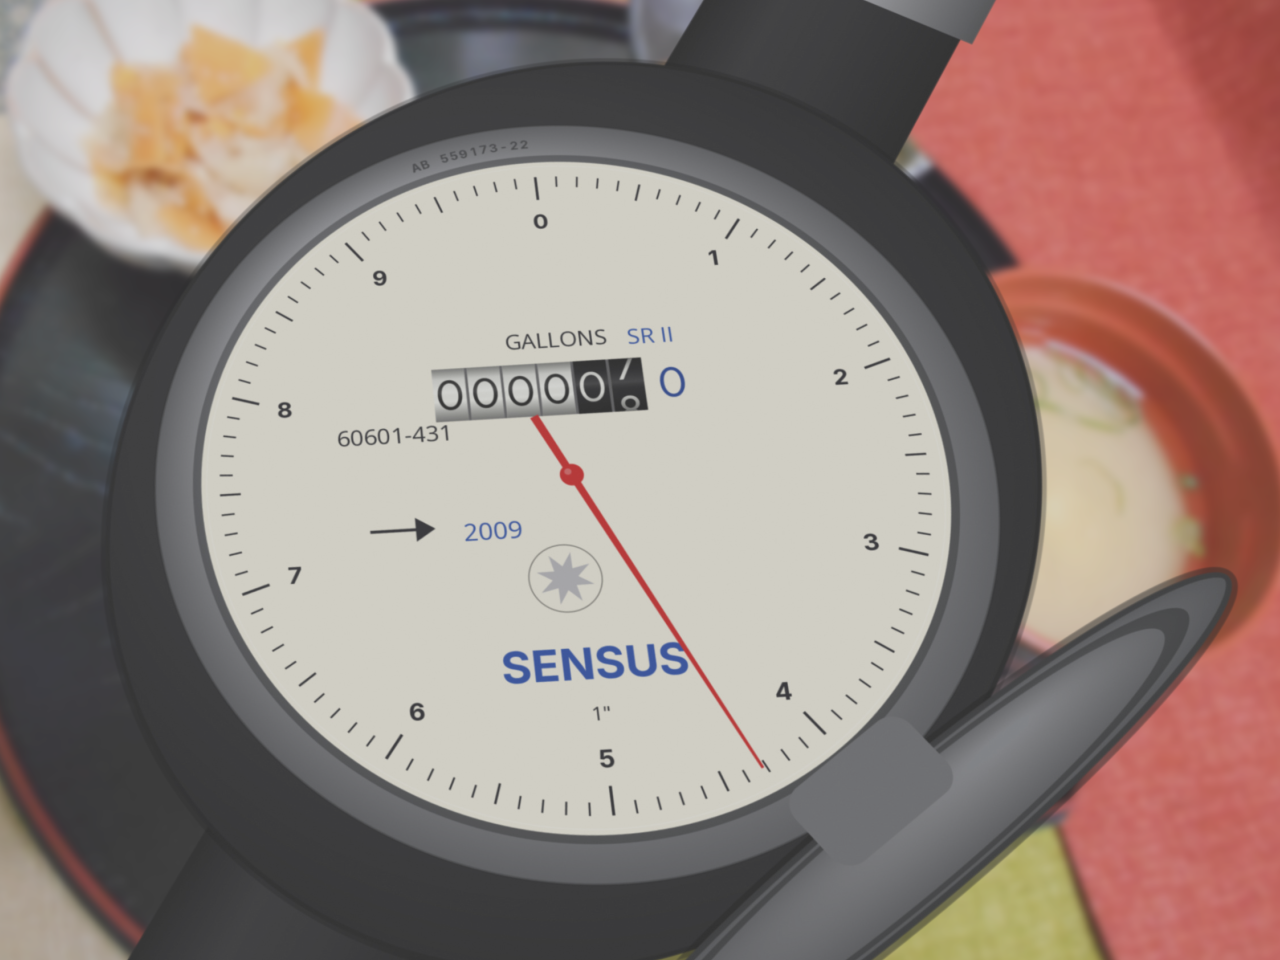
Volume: 74.3 gal
